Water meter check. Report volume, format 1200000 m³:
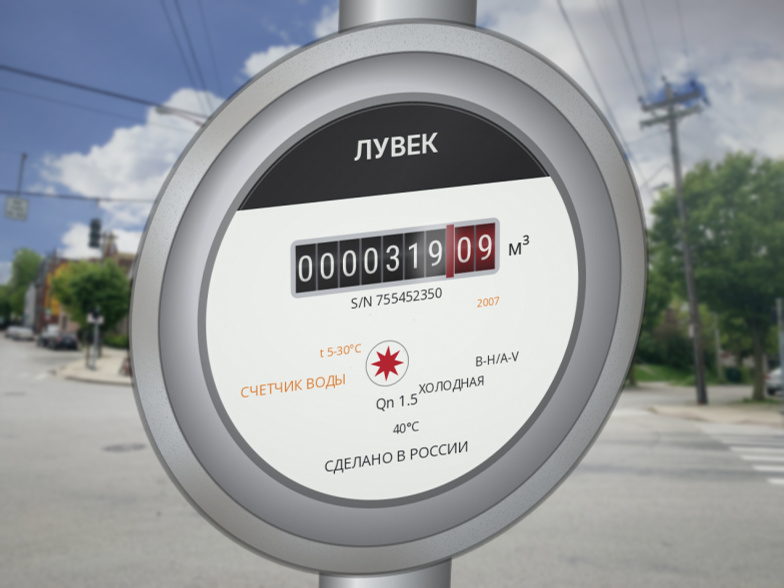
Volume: 319.09 m³
